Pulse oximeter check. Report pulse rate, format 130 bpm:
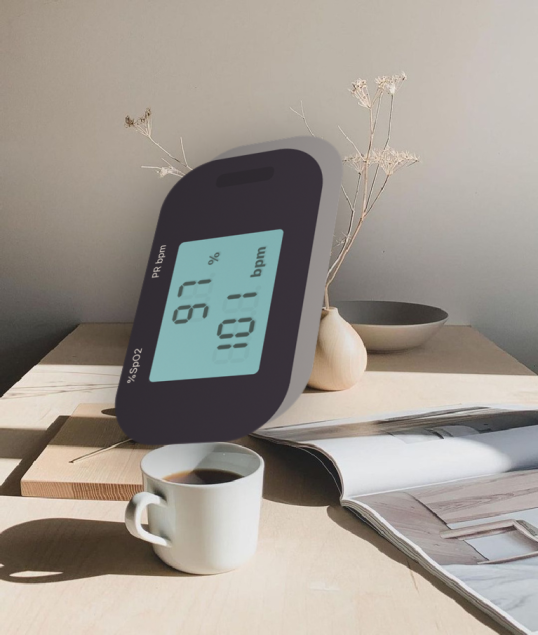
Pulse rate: 101 bpm
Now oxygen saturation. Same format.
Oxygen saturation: 97 %
